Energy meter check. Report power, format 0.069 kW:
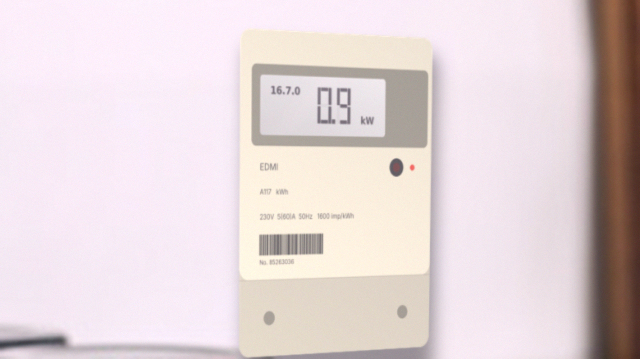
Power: 0.9 kW
